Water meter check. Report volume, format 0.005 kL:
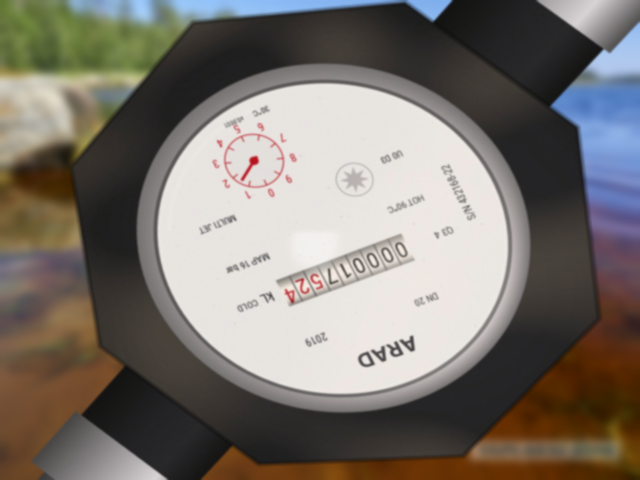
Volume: 17.5241 kL
